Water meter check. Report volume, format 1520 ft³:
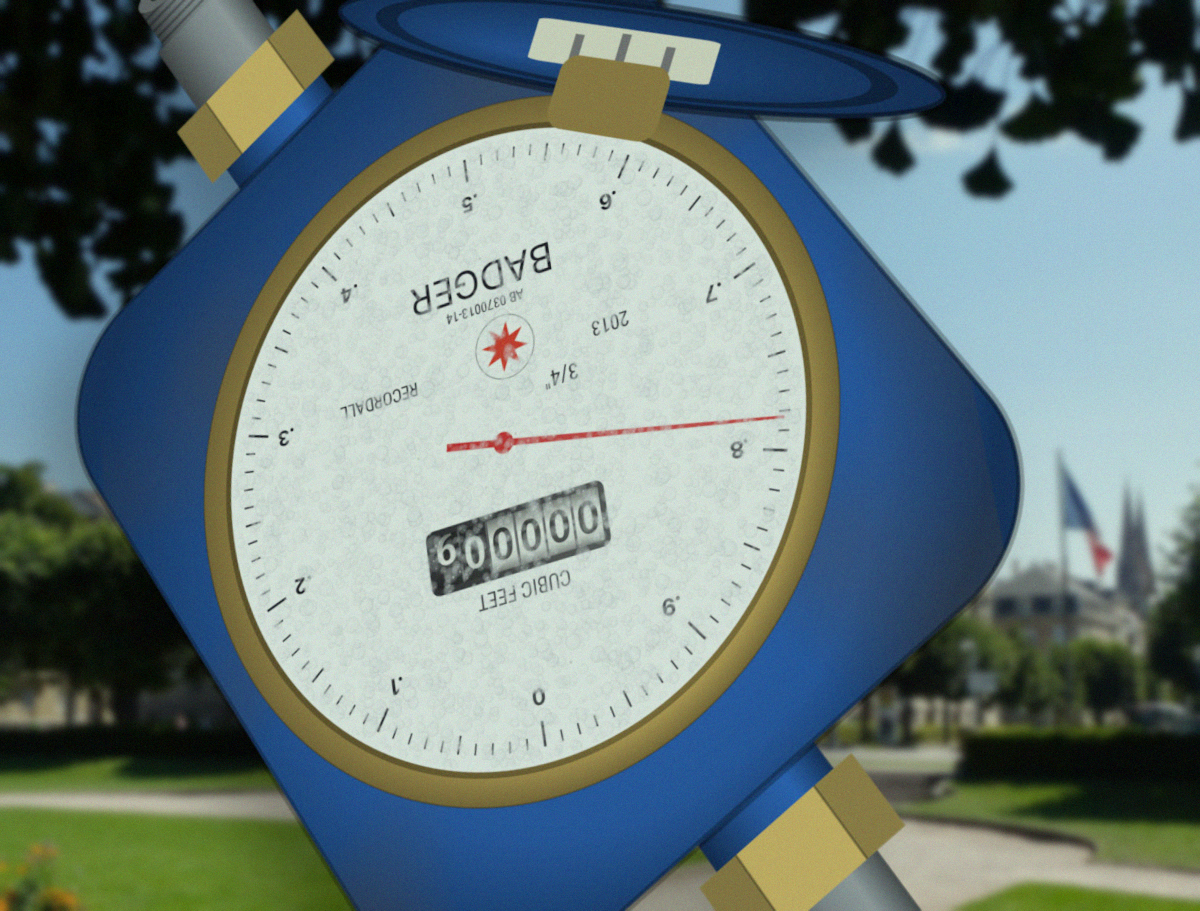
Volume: 8.78 ft³
